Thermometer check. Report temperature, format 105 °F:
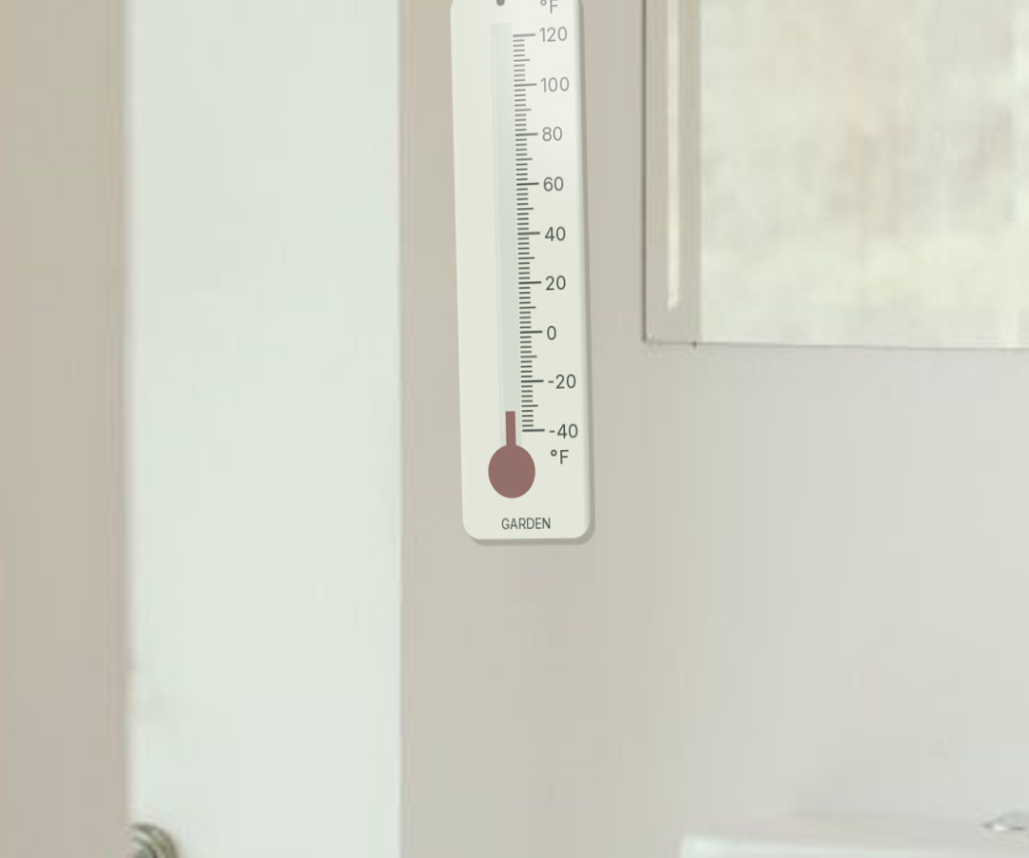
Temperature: -32 °F
